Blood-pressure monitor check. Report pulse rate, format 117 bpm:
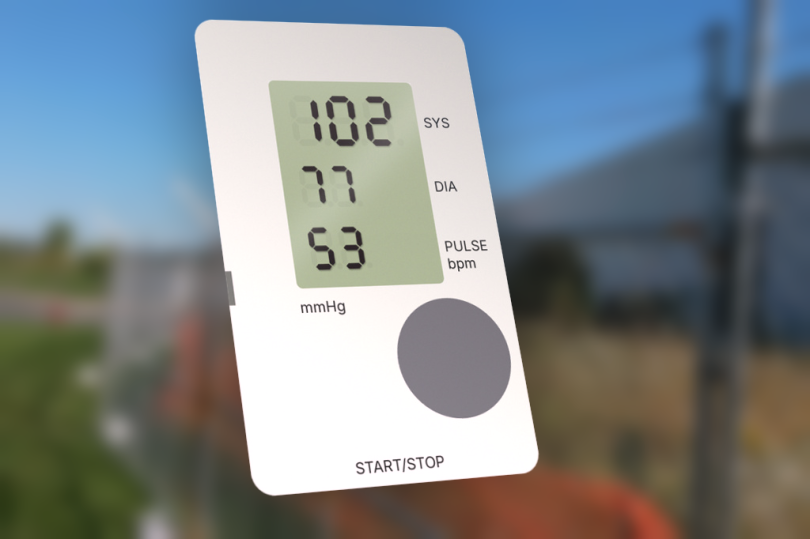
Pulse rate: 53 bpm
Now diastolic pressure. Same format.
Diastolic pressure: 77 mmHg
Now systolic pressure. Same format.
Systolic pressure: 102 mmHg
